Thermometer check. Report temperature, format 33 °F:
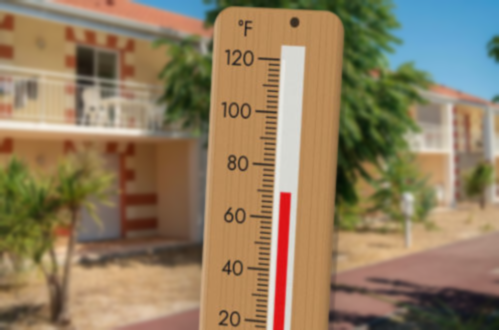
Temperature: 70 °F
